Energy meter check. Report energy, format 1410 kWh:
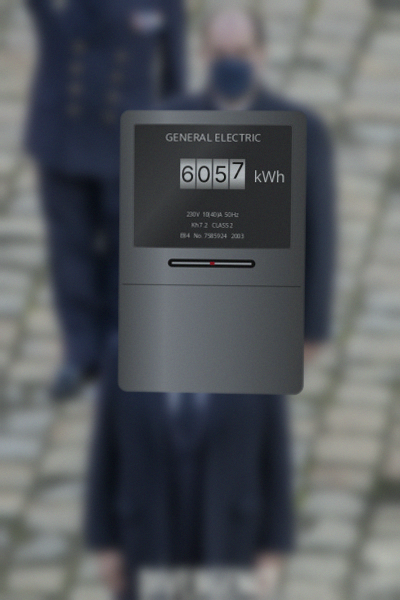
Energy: 6057 kWh
